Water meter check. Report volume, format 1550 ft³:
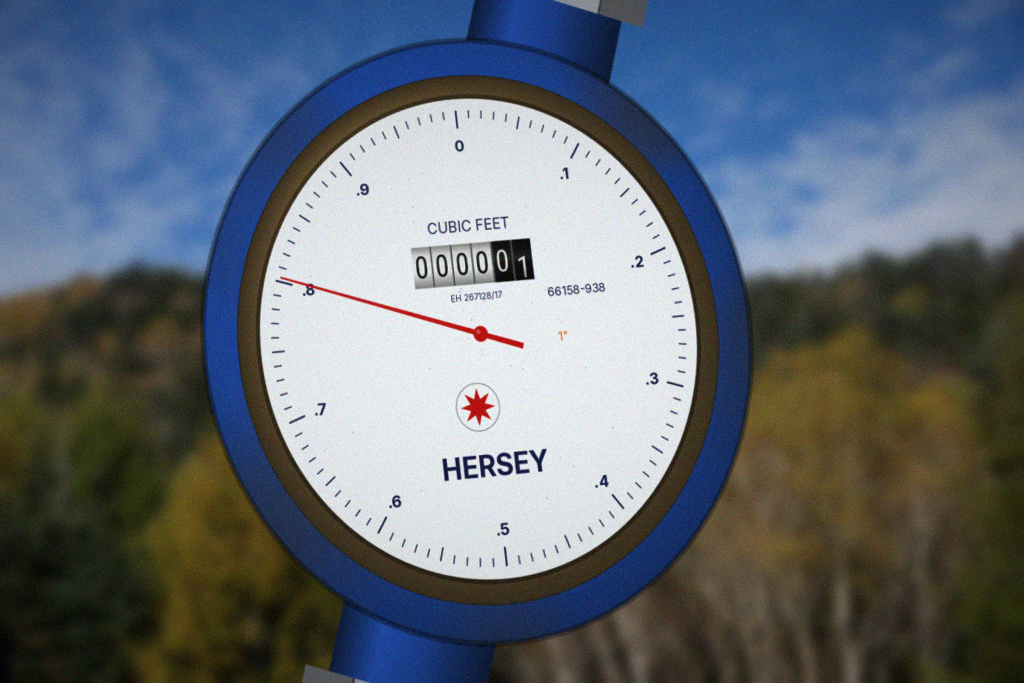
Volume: 0.80 ft³
